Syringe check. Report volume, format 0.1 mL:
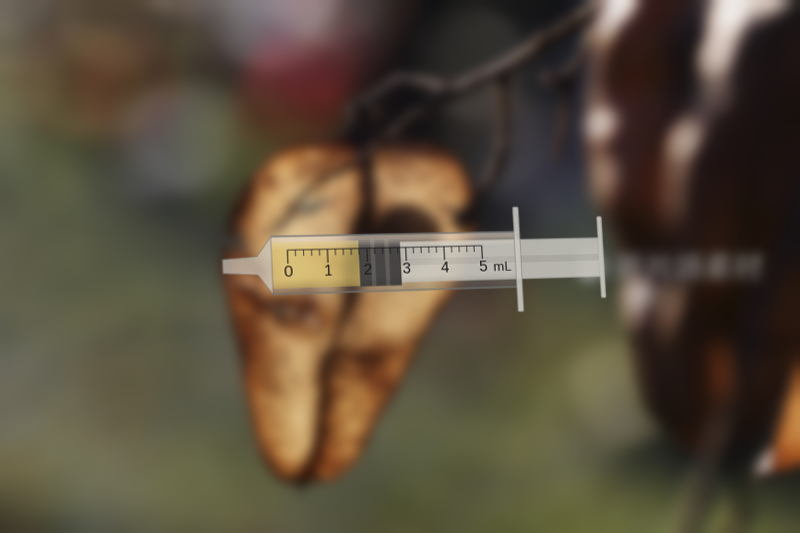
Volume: 1.8 mL
